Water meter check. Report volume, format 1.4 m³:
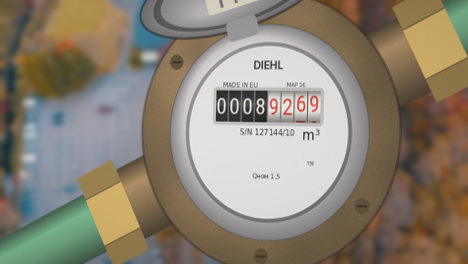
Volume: 8.9269 m³
